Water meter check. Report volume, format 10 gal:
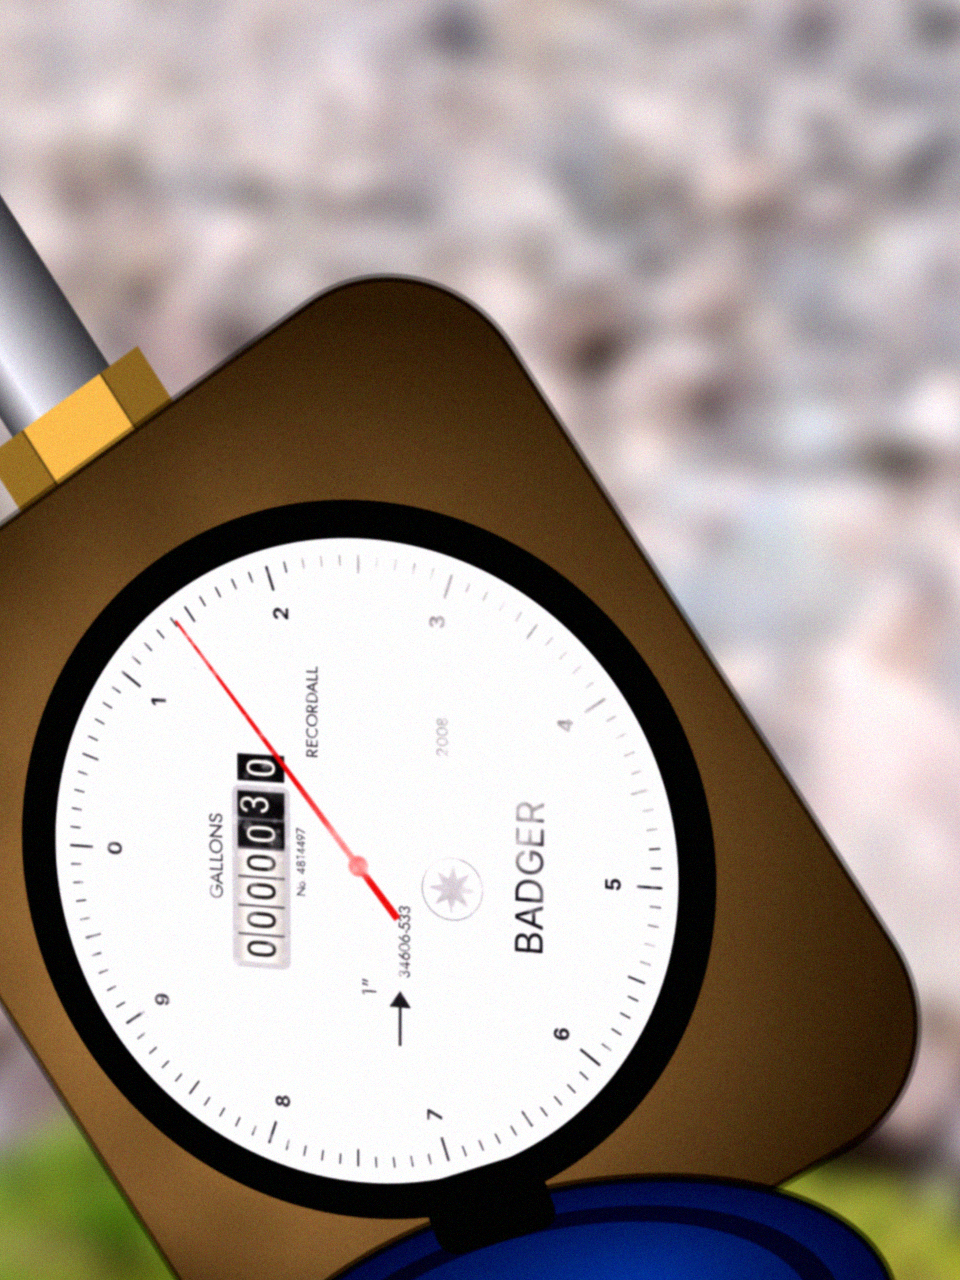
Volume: 31.4 gal
